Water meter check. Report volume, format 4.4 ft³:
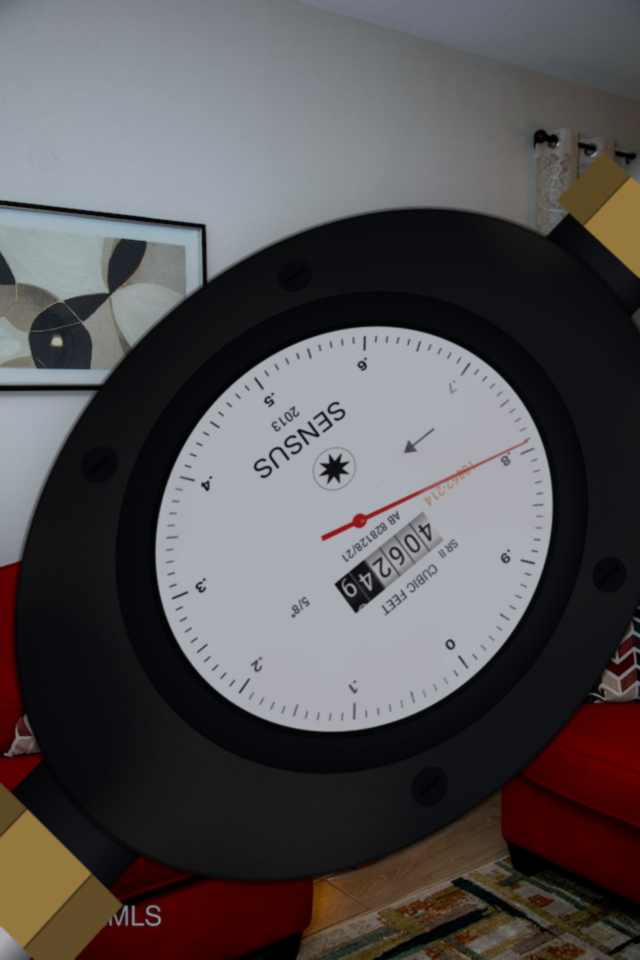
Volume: 406248.79 ft³
